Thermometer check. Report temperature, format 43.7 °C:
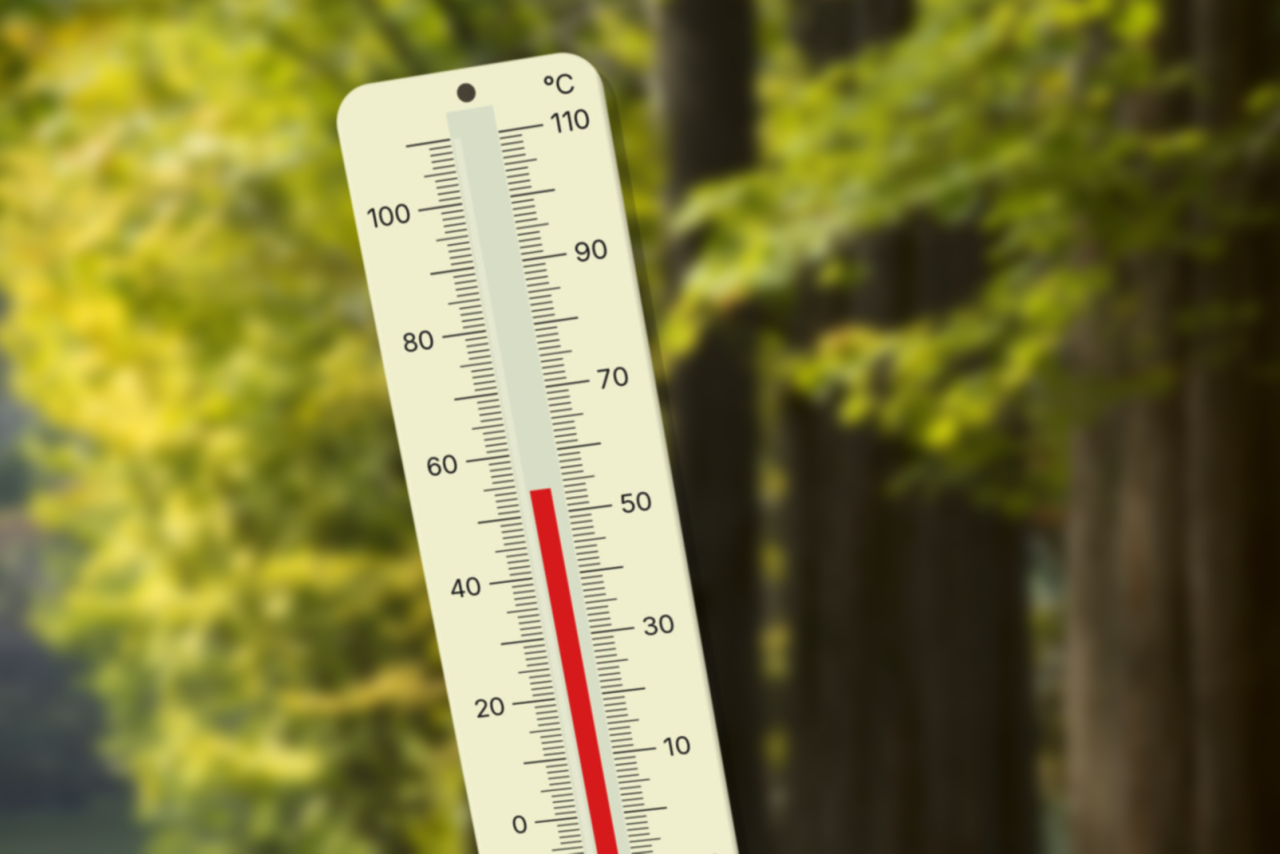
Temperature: 54 °C
